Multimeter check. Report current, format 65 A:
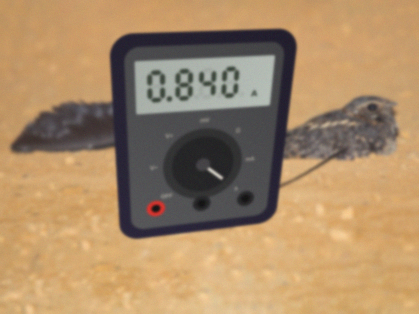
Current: 0.840 A
